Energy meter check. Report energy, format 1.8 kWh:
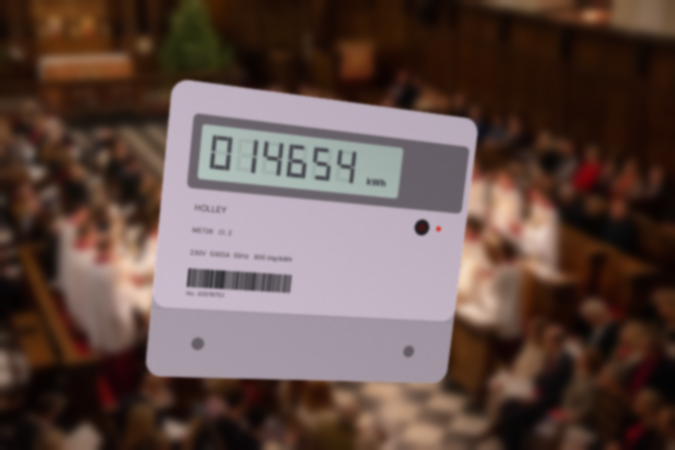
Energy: 14654 kWh
